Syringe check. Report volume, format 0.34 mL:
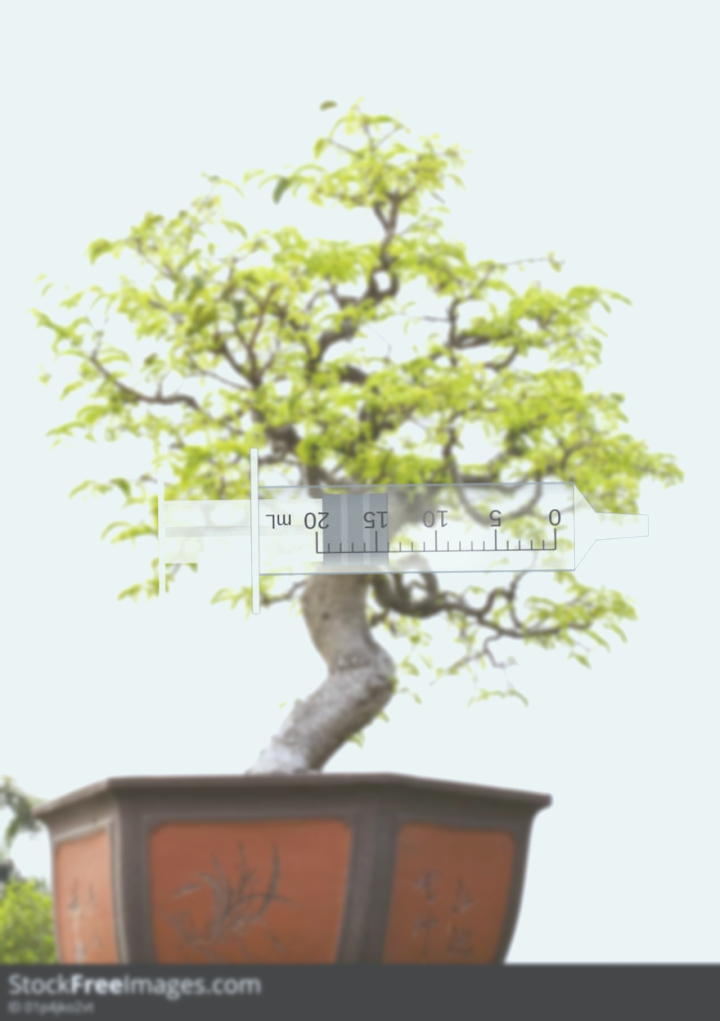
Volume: 14 mL
